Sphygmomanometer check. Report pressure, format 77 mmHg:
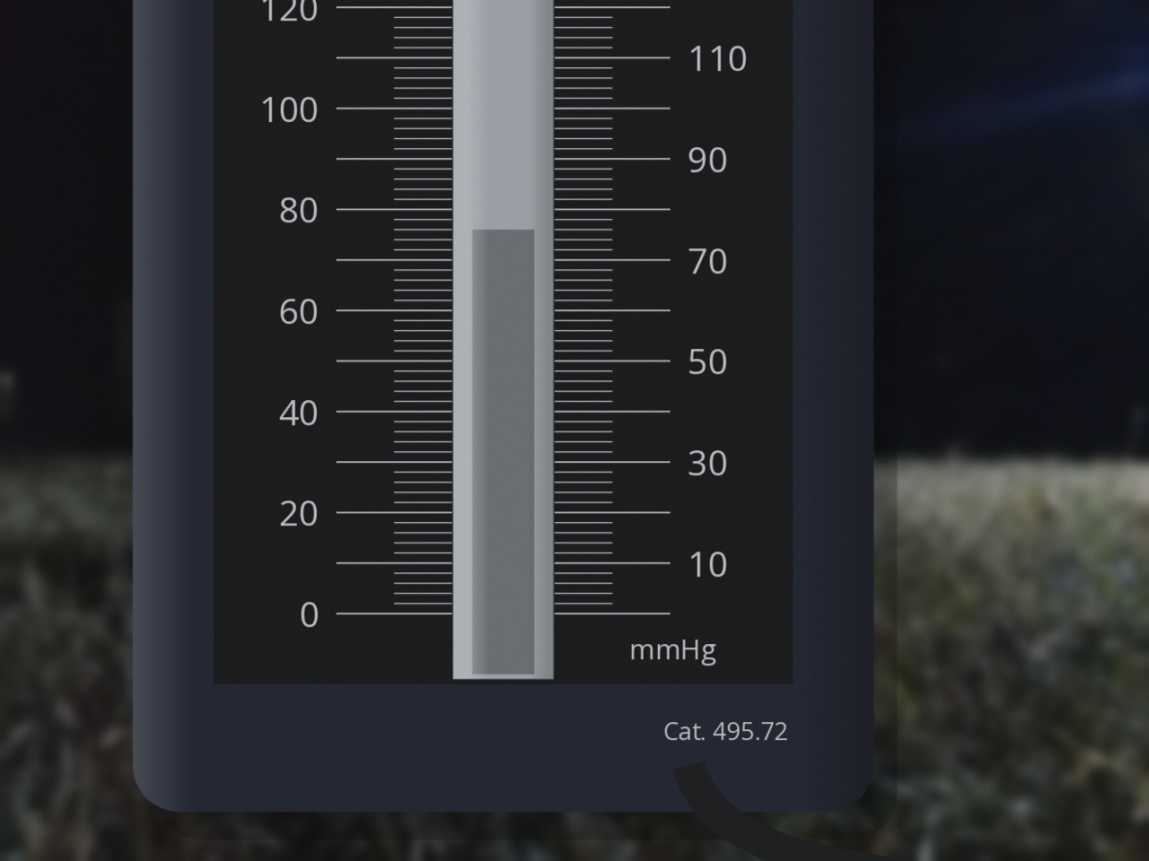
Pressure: 76 mmHg
